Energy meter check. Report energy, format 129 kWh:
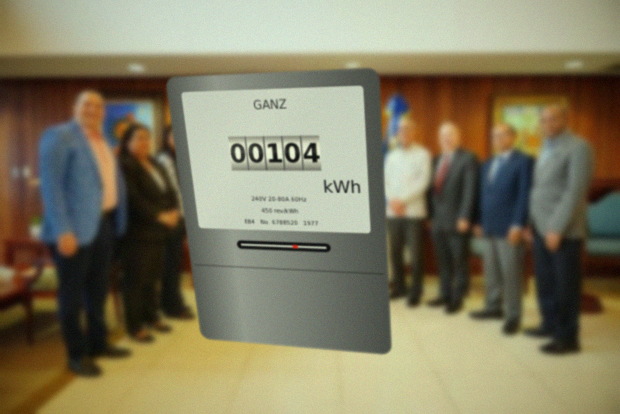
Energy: 104 kWh
